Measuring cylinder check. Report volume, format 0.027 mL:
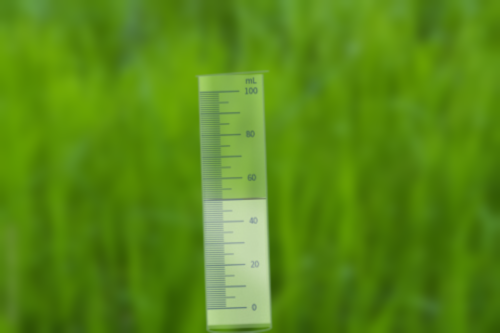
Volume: 50 mL
